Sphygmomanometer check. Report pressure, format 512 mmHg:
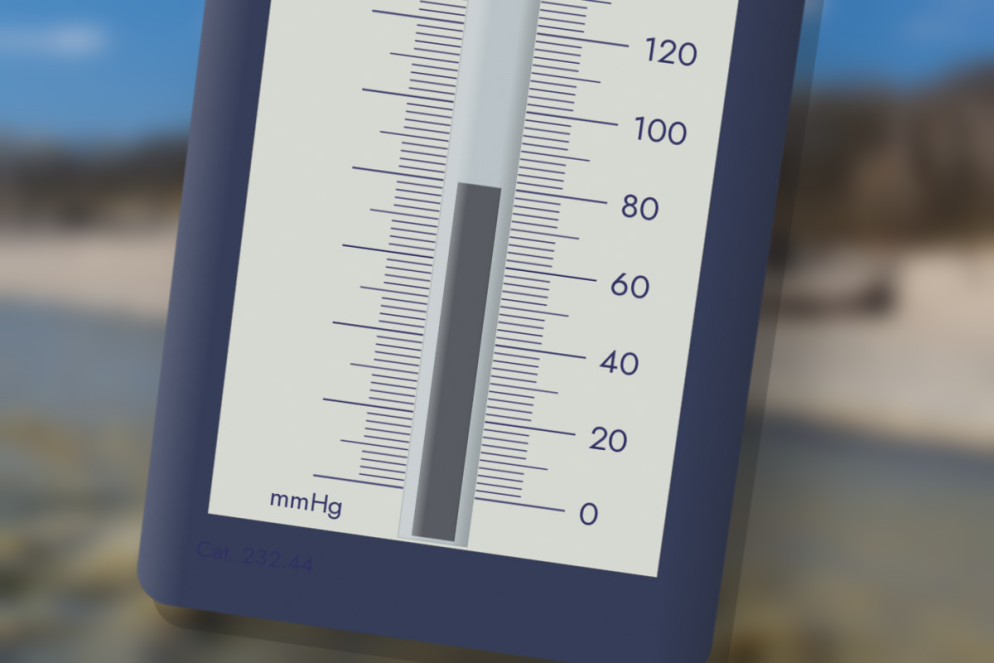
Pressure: 80 mmHg
